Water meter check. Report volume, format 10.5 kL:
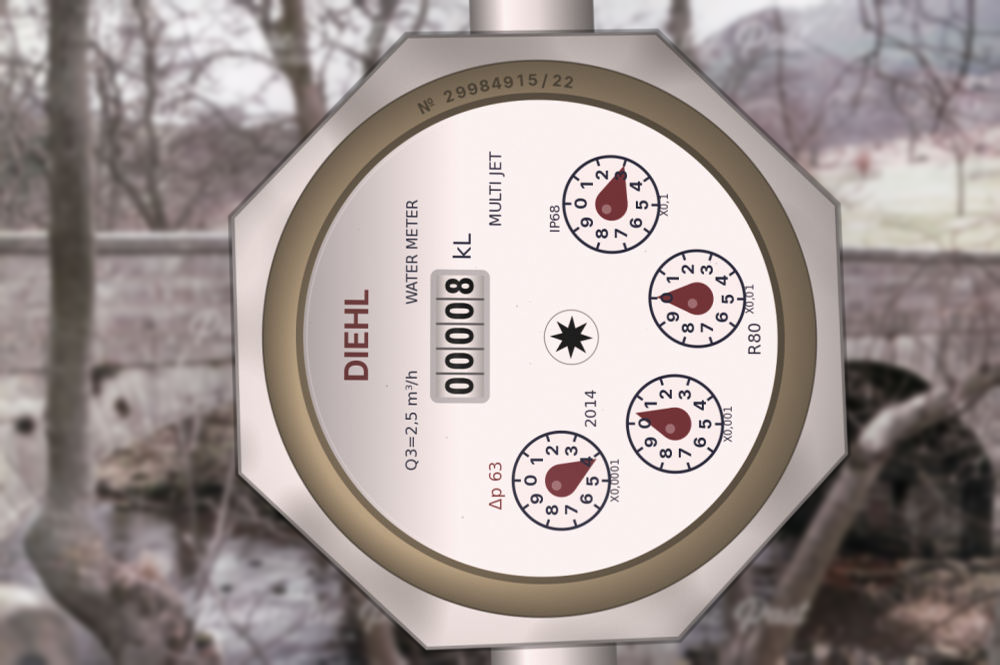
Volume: 8.3004 kL
